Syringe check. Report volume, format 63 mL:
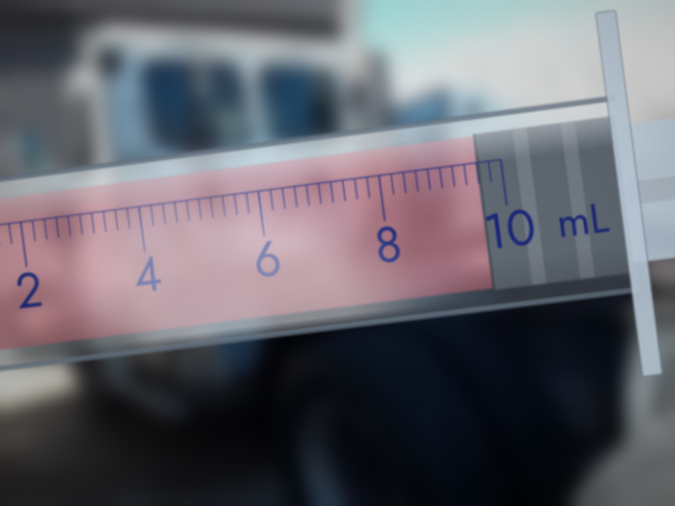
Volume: 9.6 mL
